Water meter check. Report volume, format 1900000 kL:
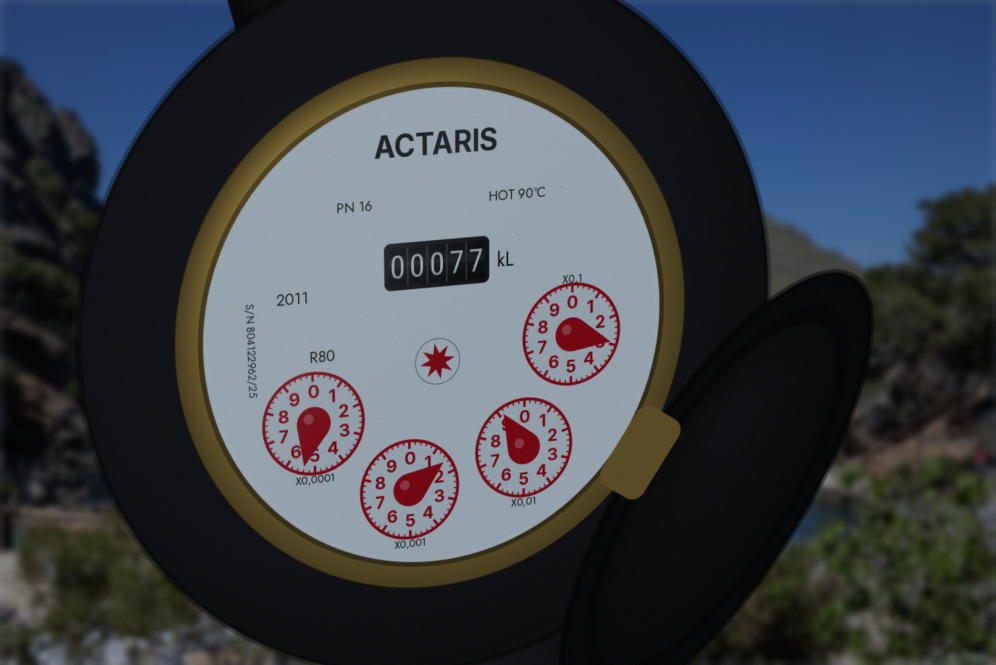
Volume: 77.2915 kL
